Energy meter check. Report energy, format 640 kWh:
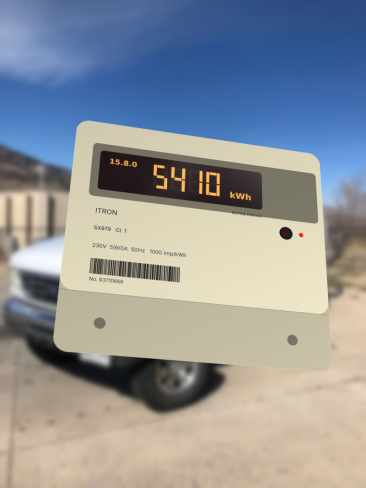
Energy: 5410 kWh
